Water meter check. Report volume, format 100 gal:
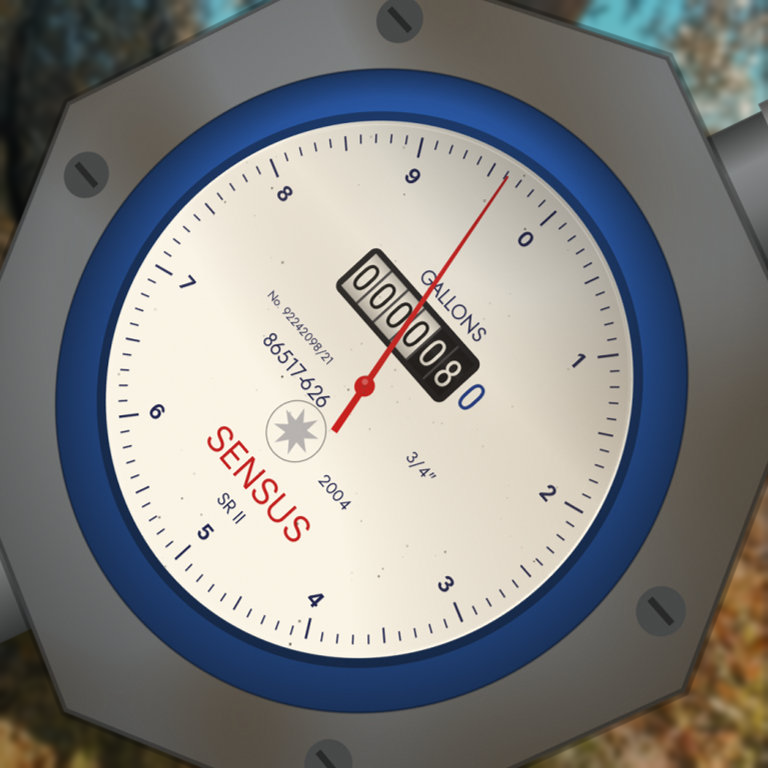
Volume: 79.6 gal
